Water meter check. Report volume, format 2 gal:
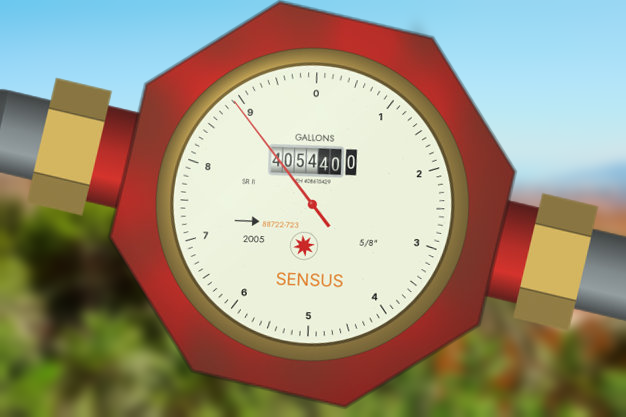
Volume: 4054398.9 gal
